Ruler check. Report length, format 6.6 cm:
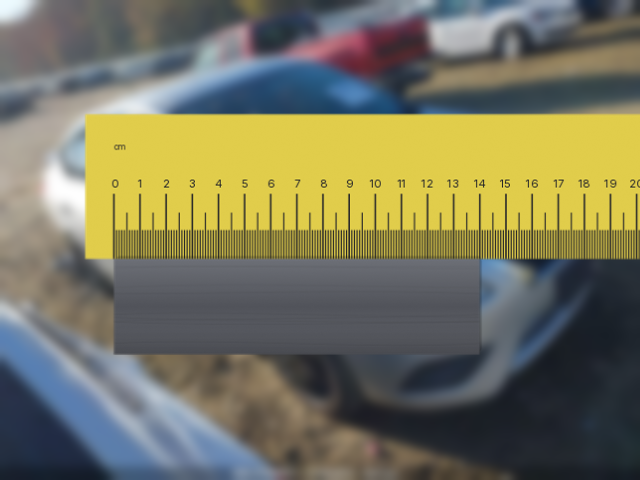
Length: 14 cm
